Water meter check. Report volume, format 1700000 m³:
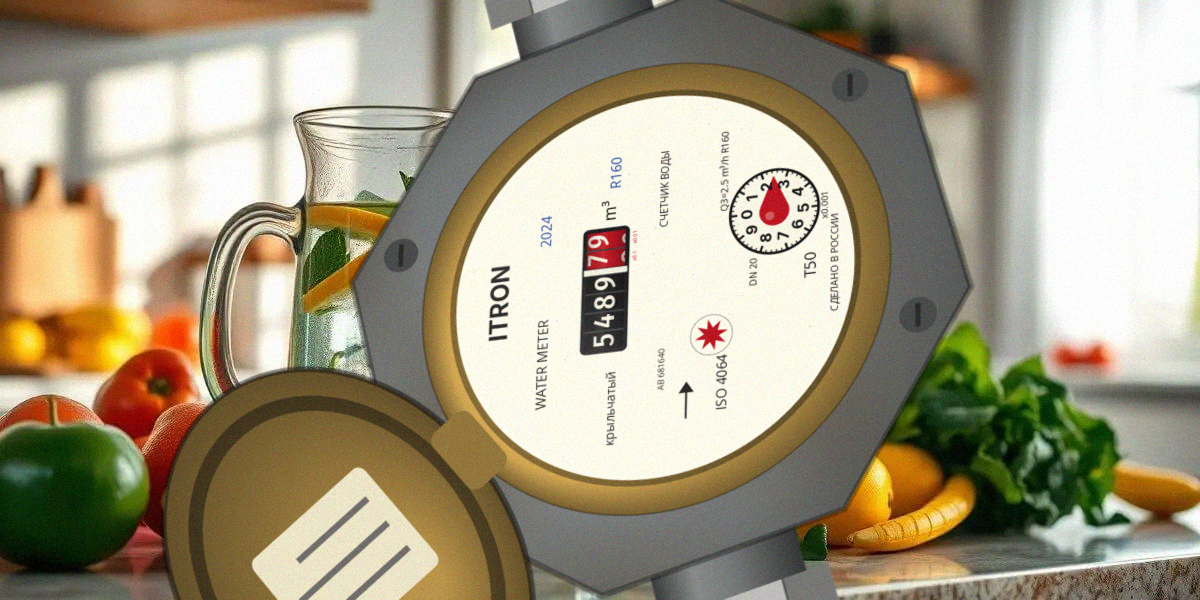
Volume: 5489.792 m³
